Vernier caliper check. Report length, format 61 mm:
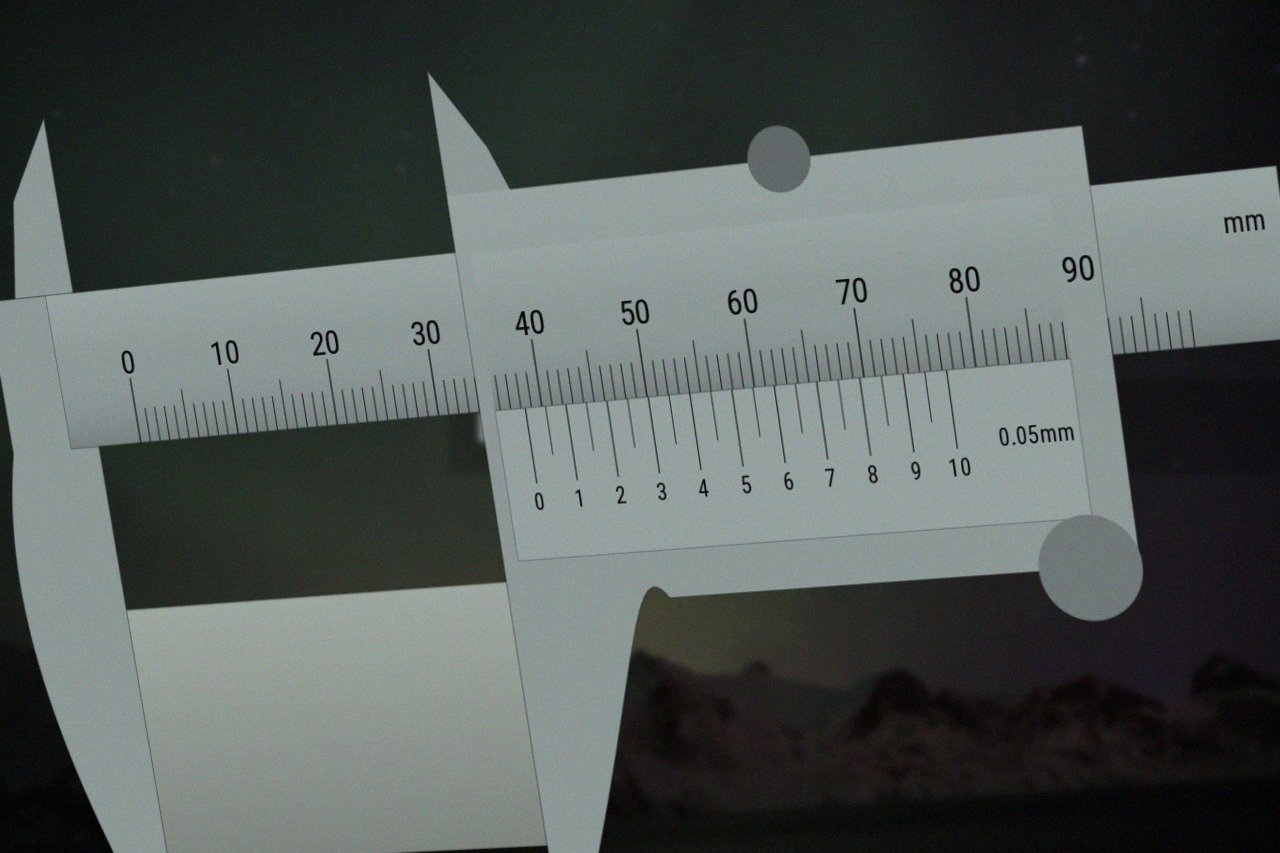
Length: 38.4 mm
